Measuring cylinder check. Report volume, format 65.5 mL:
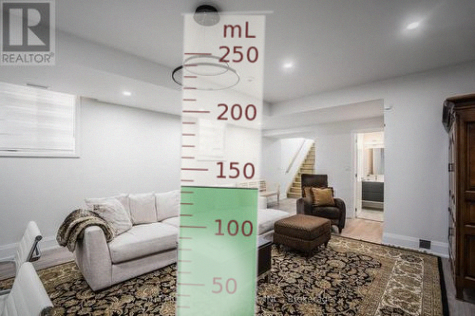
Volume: 135 mL
